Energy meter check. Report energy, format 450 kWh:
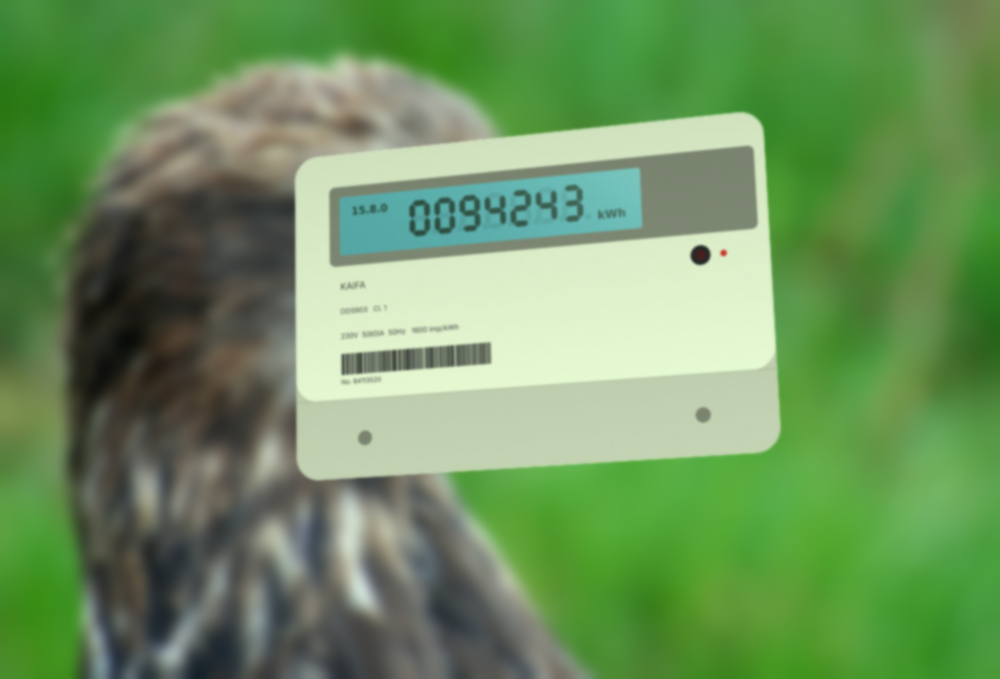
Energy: 94243 kWh
